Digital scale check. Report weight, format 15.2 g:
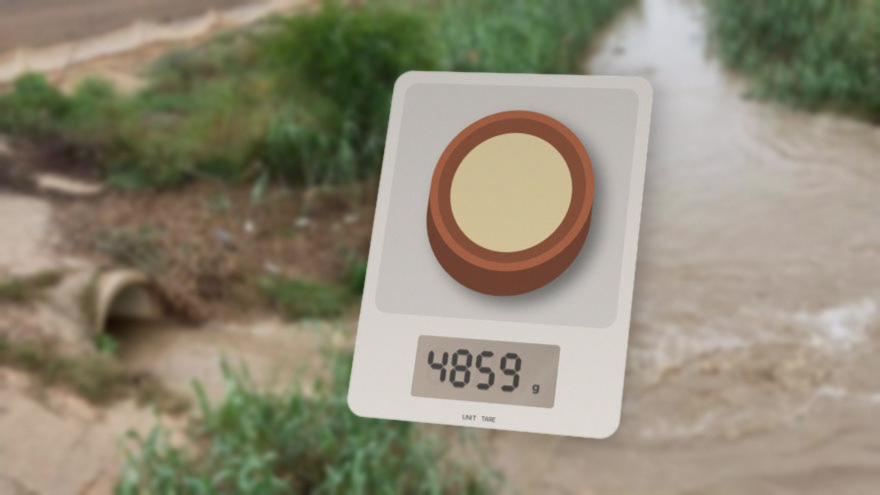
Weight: 4859 g
